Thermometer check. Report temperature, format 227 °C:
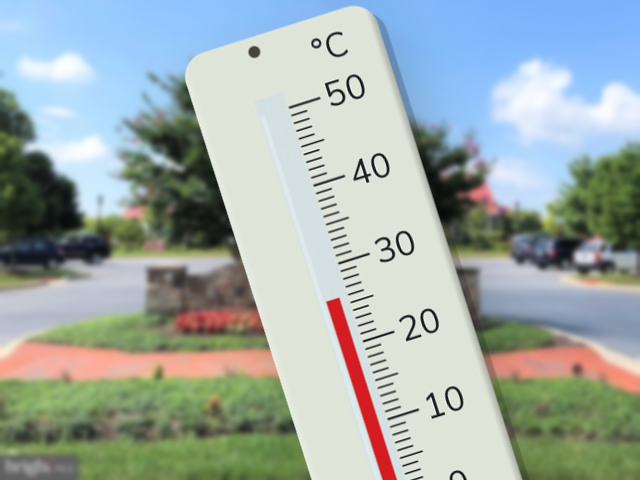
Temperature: 26 °C
